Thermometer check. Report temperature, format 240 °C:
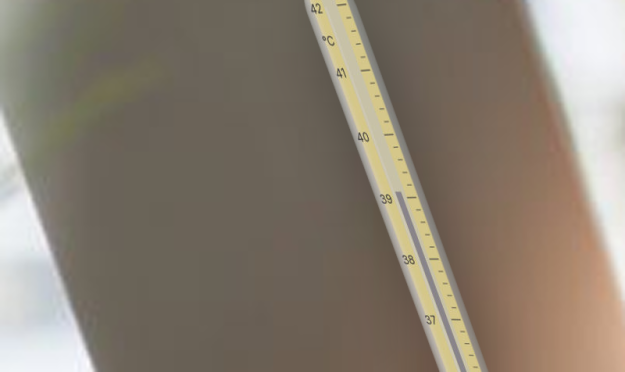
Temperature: 39.1 °C
